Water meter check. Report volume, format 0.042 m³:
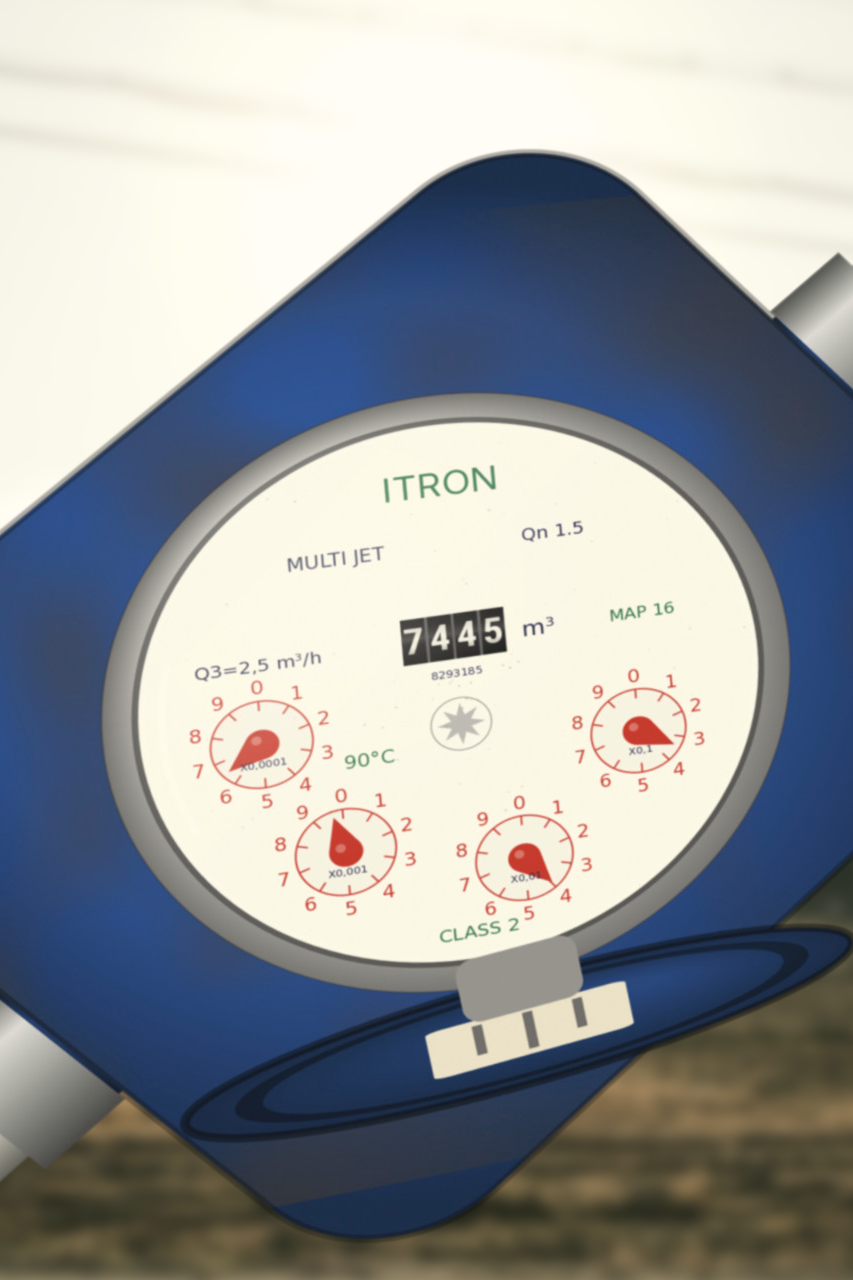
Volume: 7445.3396 m³
